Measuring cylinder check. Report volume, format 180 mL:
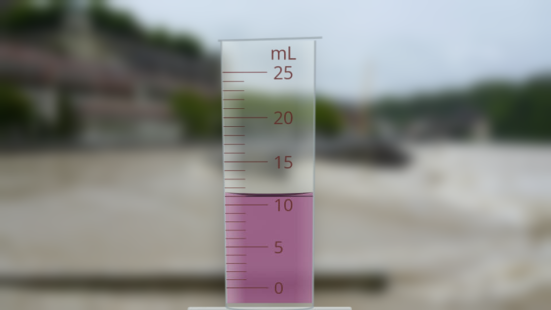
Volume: 11 mL
